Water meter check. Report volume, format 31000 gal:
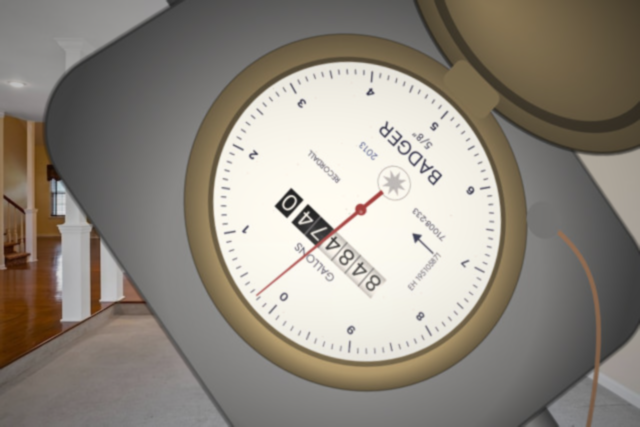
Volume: 8484740.2 gal
